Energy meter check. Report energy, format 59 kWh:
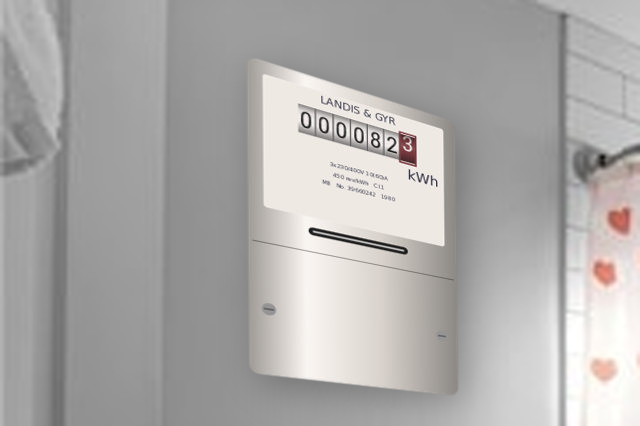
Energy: 82.3 kWh
